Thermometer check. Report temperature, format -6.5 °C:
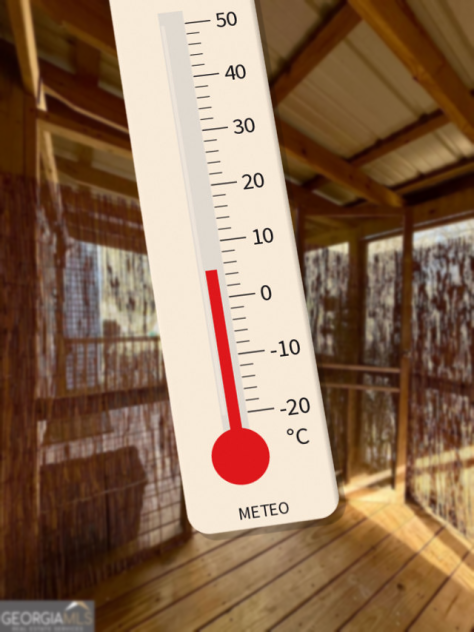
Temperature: 5 °C
